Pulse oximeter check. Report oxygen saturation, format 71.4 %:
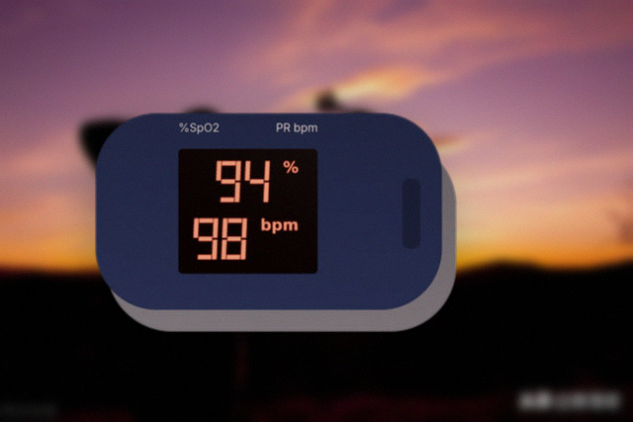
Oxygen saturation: 94 %
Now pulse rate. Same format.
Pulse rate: 98 bpm
